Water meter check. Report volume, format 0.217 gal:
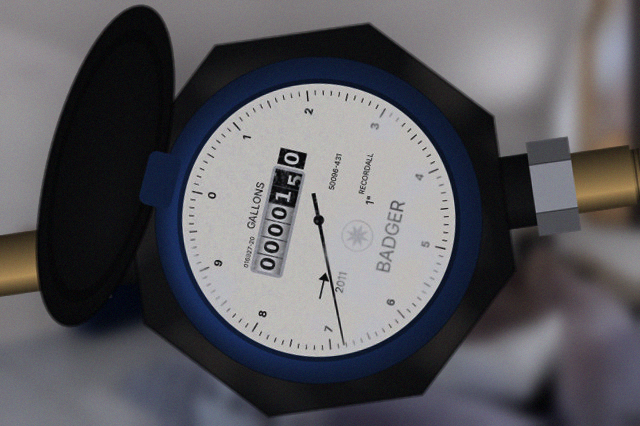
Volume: 146.8 gal
